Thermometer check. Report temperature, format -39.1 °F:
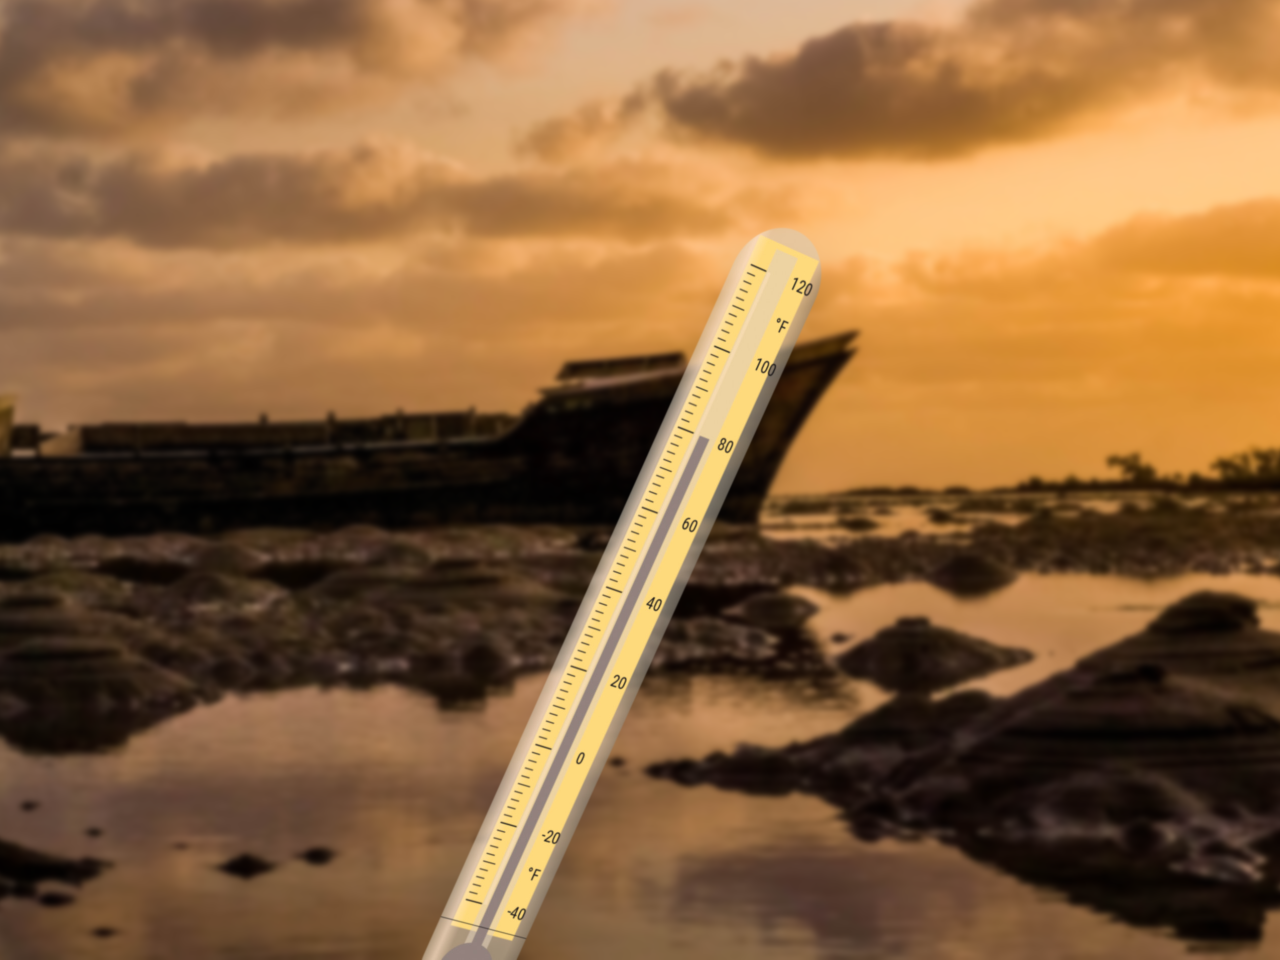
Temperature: 80 °F
